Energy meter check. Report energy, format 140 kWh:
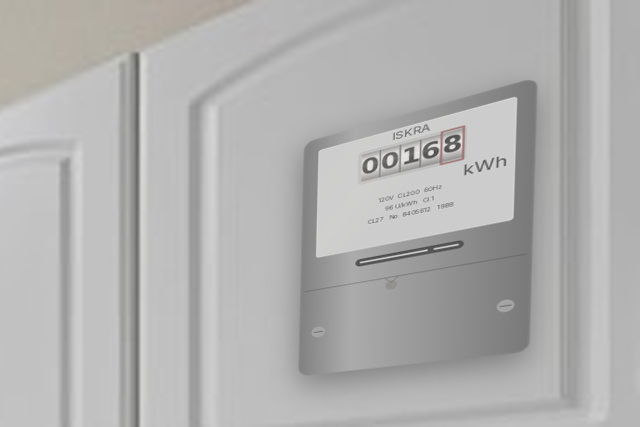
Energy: 16.8 kWh
